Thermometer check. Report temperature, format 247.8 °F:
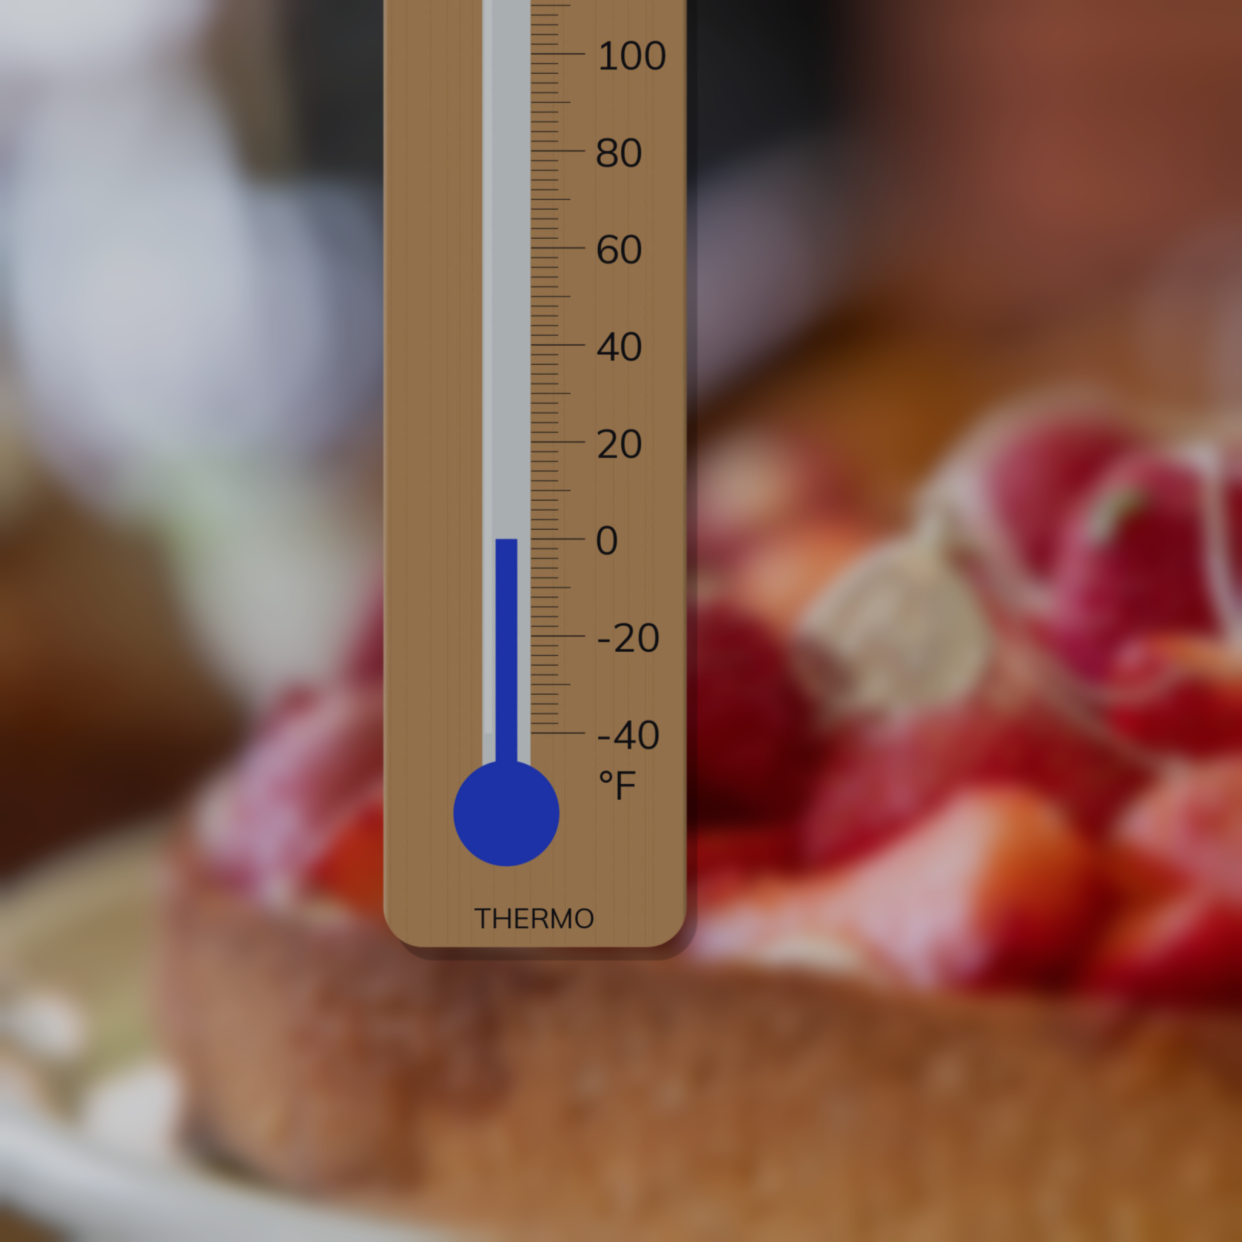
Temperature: 0 °F
